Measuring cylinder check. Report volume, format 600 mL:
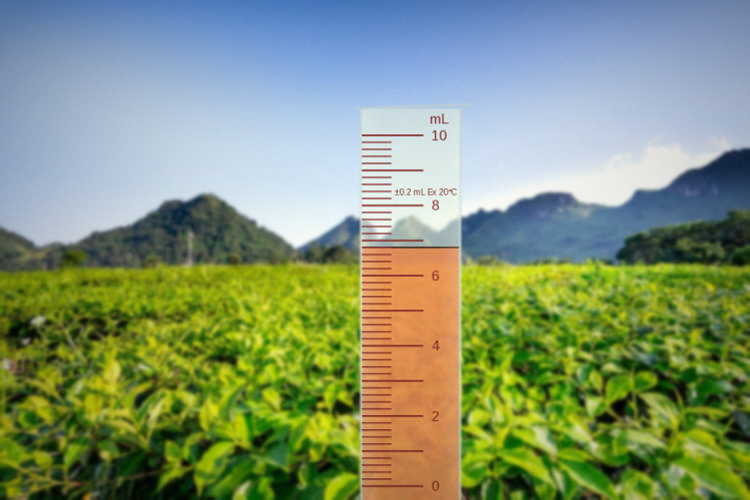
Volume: 6.8 mL
